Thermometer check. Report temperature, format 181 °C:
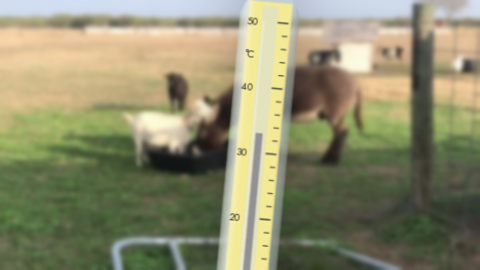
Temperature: 33 °C
